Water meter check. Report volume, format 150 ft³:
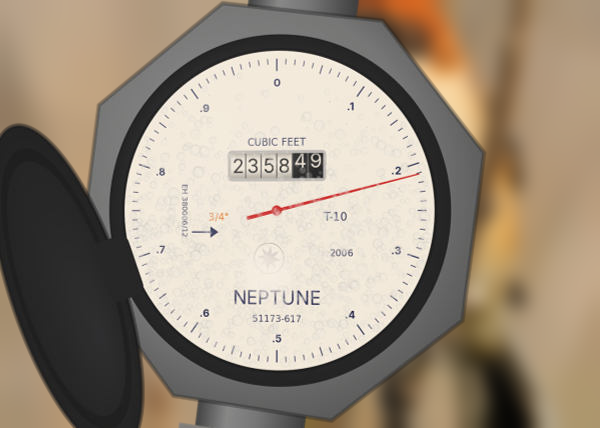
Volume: 235849.21 ft³
